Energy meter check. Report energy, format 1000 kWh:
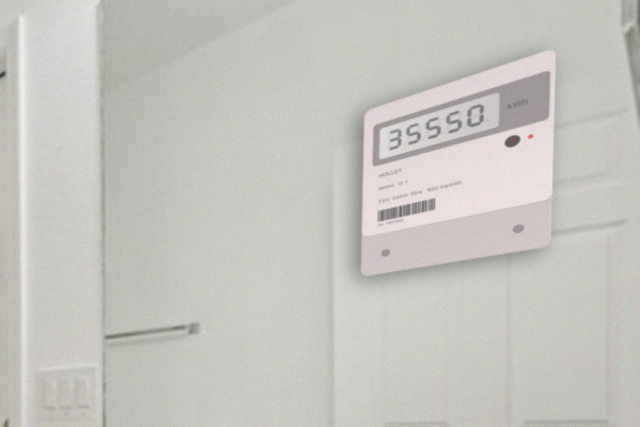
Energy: 35550 kWh
